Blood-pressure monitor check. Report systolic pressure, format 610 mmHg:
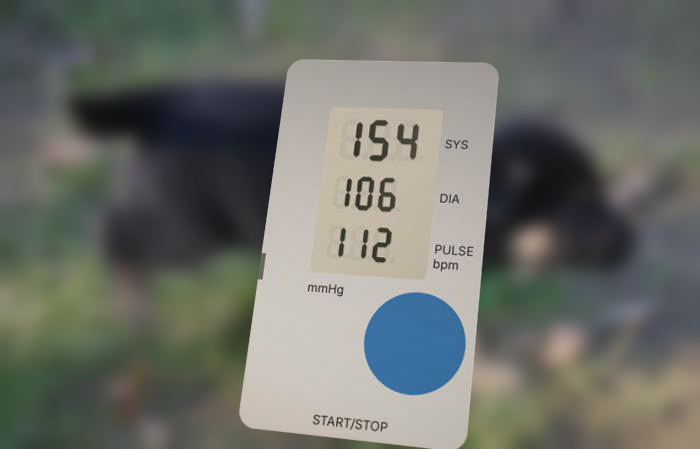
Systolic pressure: 154 mmHg
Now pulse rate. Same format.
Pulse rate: 112 bpm
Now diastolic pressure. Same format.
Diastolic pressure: 106 mmHg
